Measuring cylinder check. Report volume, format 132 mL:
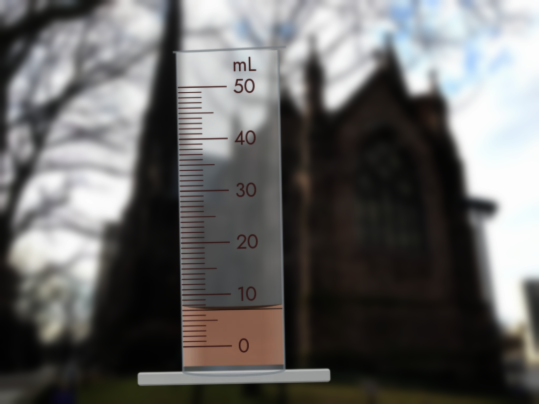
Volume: 7 mL
